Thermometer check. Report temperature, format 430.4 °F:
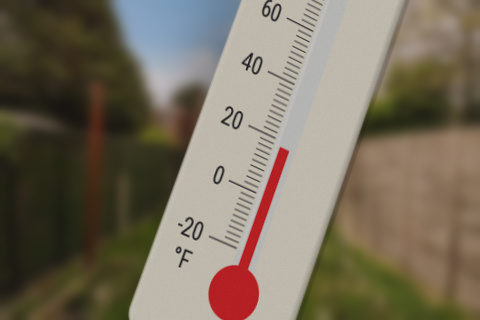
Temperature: 18 °F
